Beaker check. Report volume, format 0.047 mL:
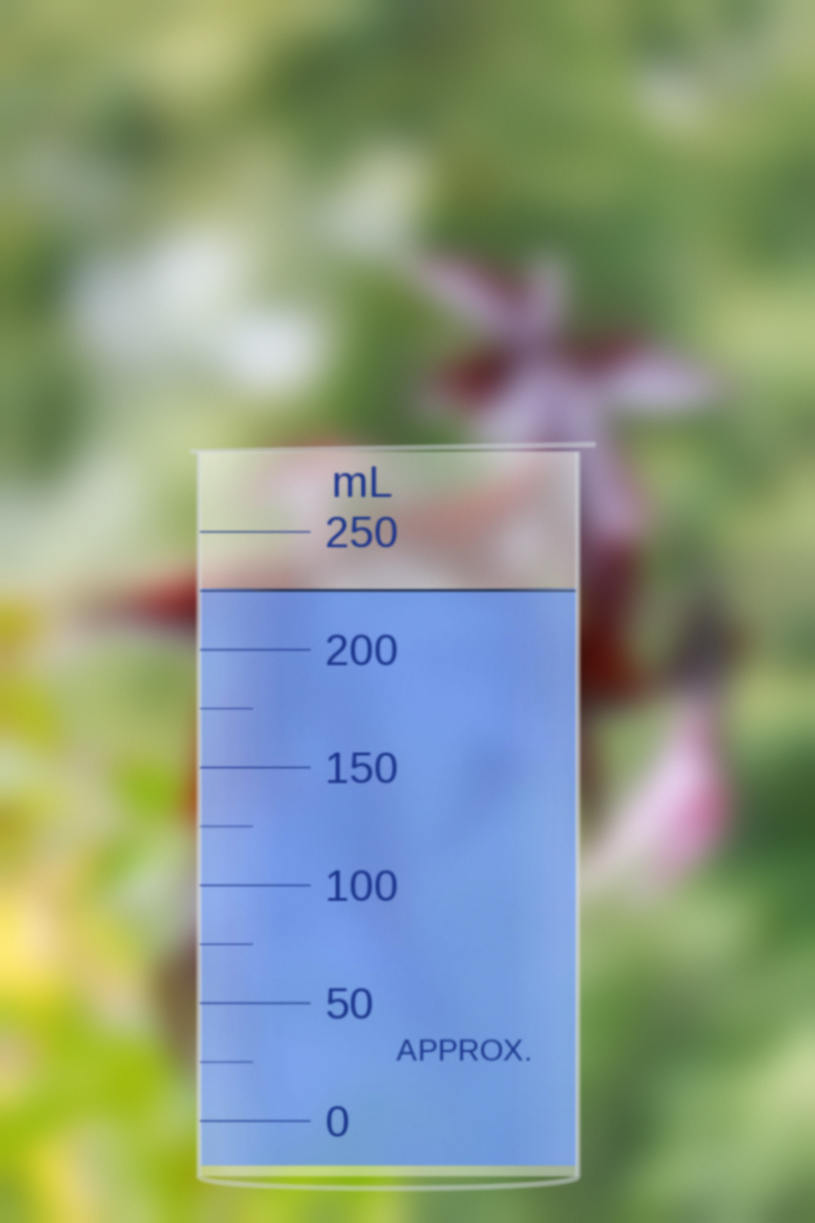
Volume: 225 mL
